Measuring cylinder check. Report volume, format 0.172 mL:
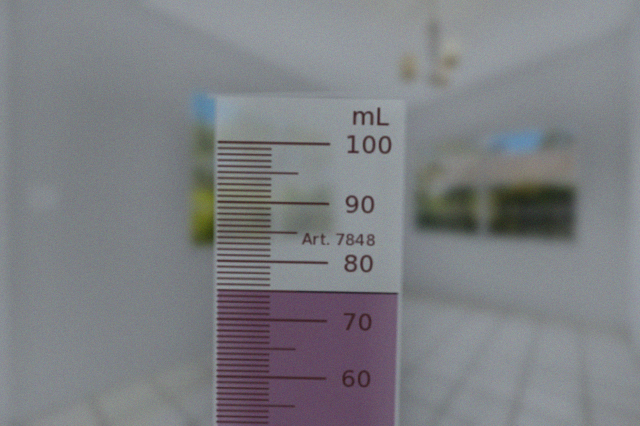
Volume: 75 mL
